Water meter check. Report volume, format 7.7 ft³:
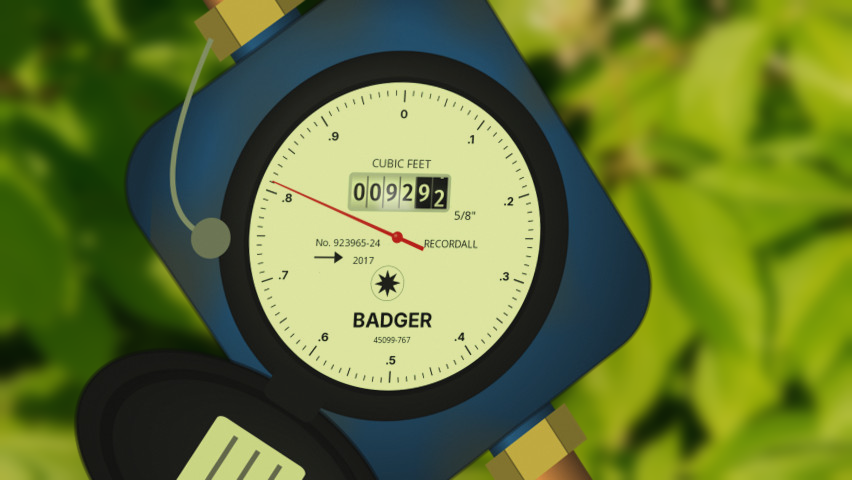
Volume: 9291.81 ft³
